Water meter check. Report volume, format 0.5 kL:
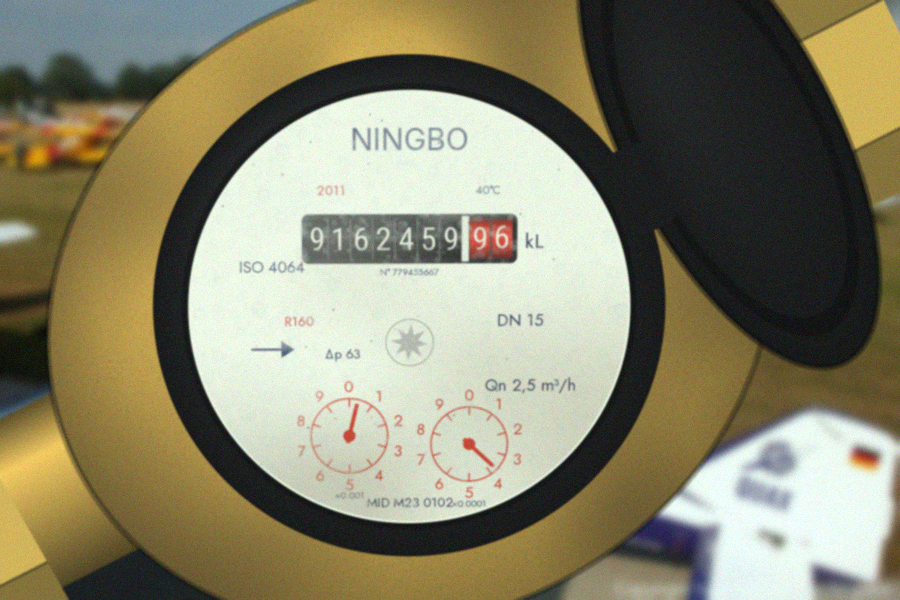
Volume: 9162459.9603 kL
